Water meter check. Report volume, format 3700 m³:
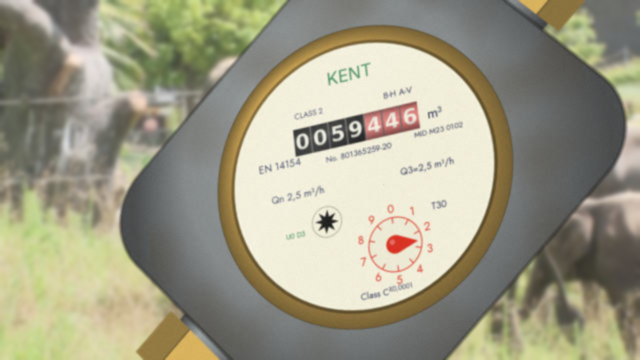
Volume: 59.4462 m³
